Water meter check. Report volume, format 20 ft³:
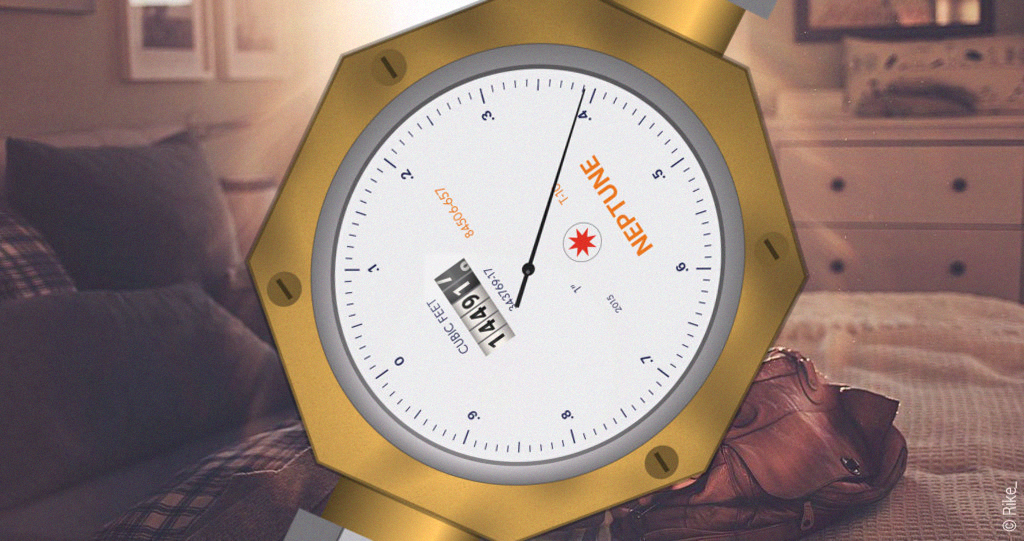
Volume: 144917.39 ft³
